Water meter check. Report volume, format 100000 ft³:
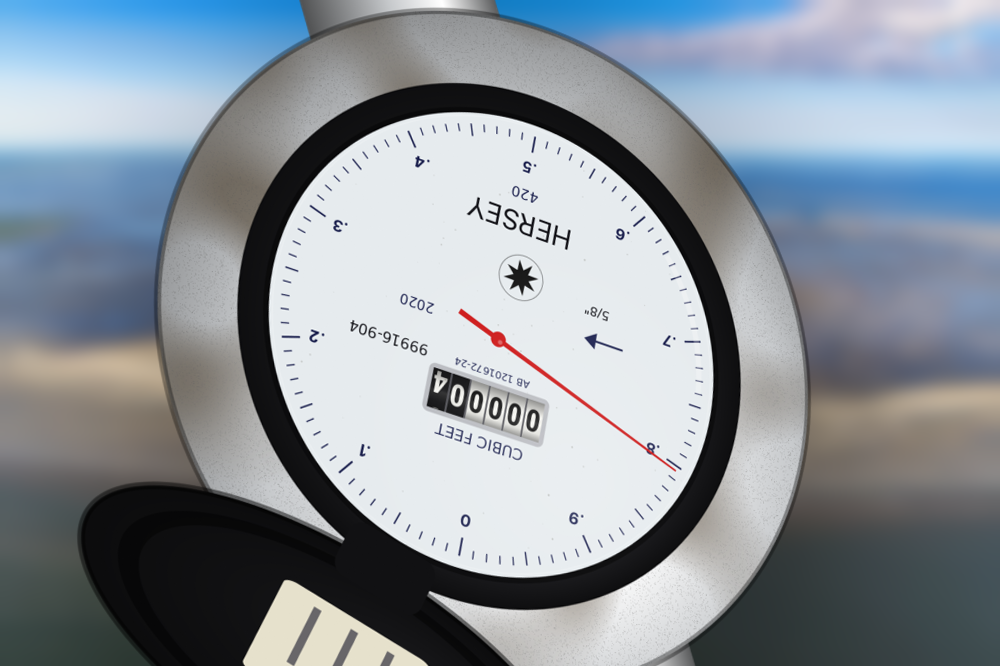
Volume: 3.80 ft³
